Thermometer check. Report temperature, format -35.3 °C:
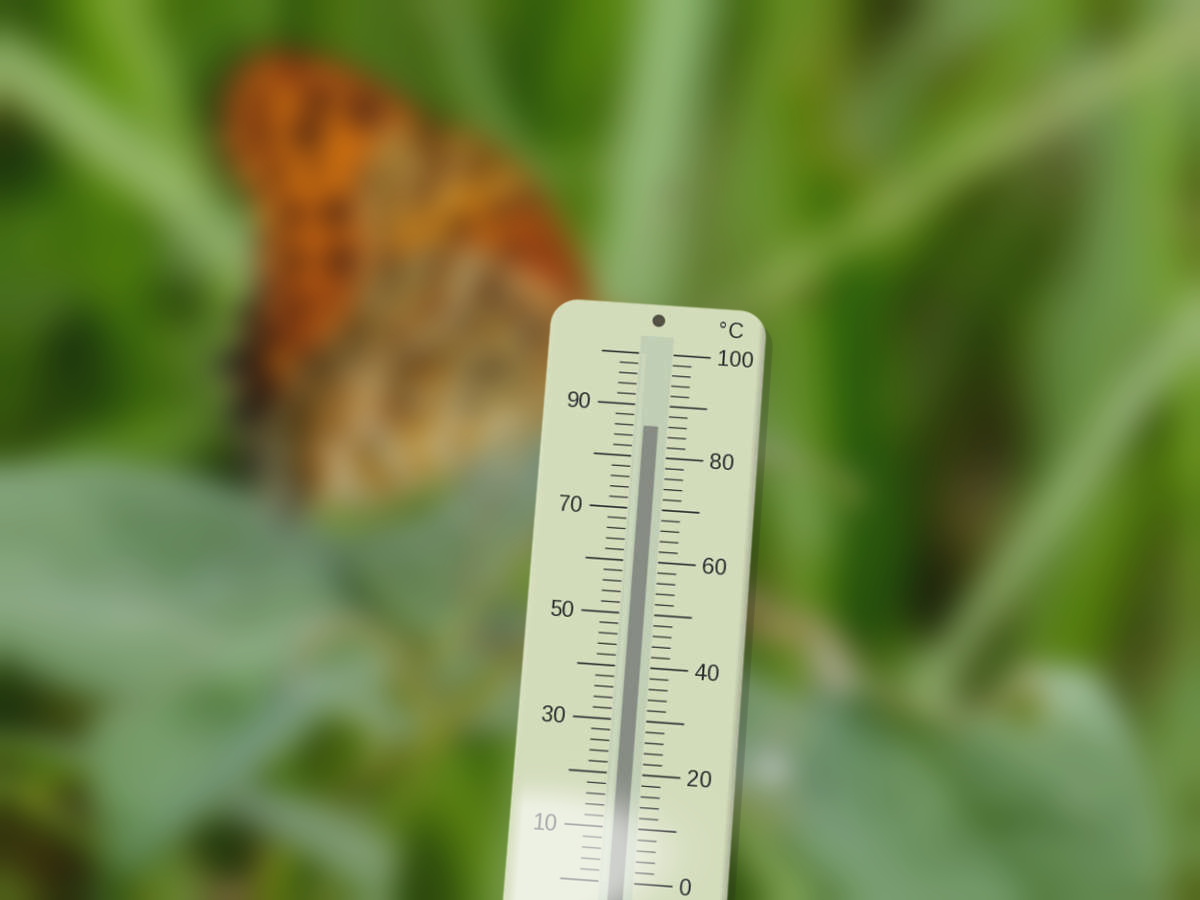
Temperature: 86 °C
